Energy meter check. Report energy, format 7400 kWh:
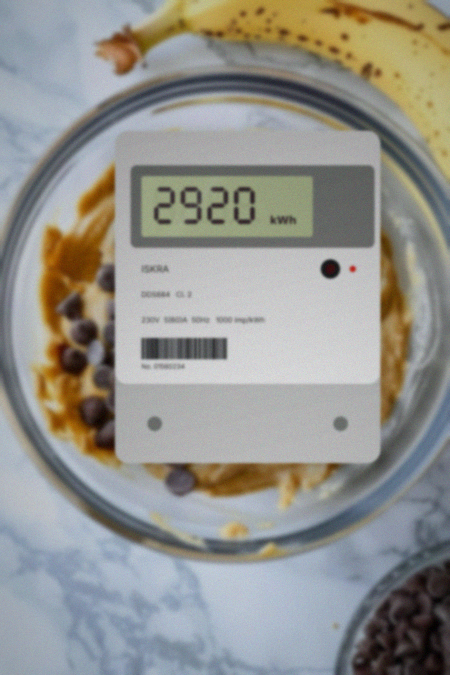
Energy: 2920 kWh
